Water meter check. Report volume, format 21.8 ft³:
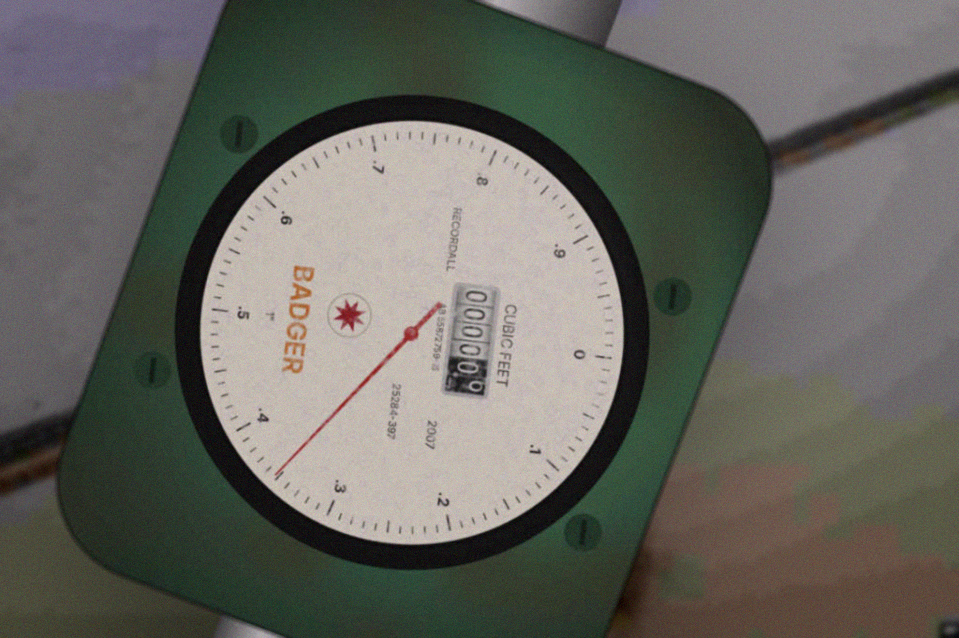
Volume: 6.35 ft³
